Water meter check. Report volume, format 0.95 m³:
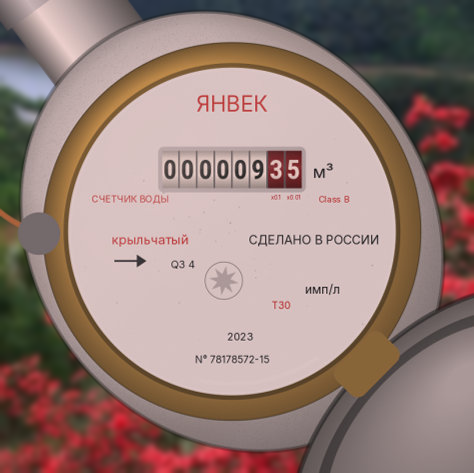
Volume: 9.35 m³
